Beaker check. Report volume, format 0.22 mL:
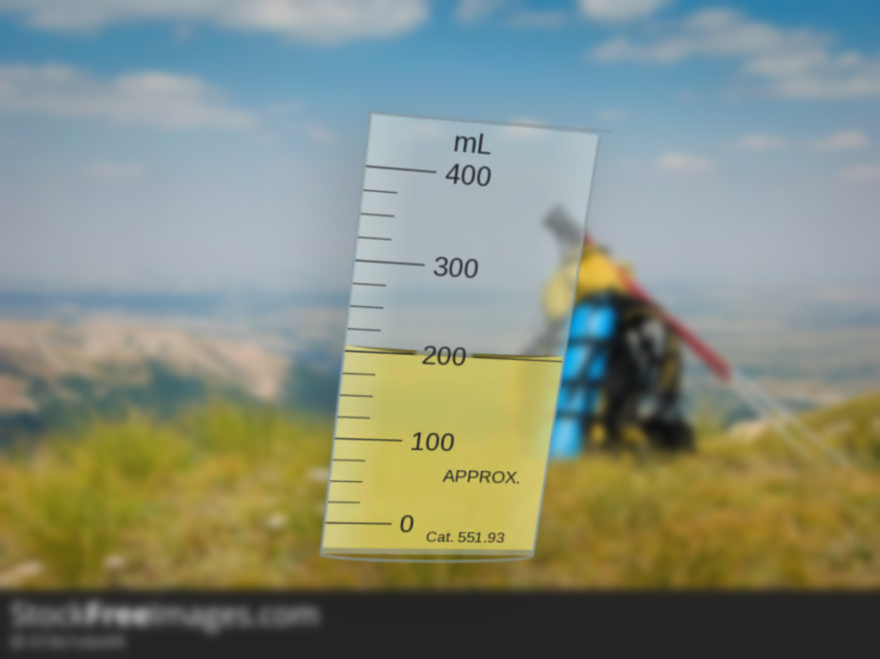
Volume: 200 mL
